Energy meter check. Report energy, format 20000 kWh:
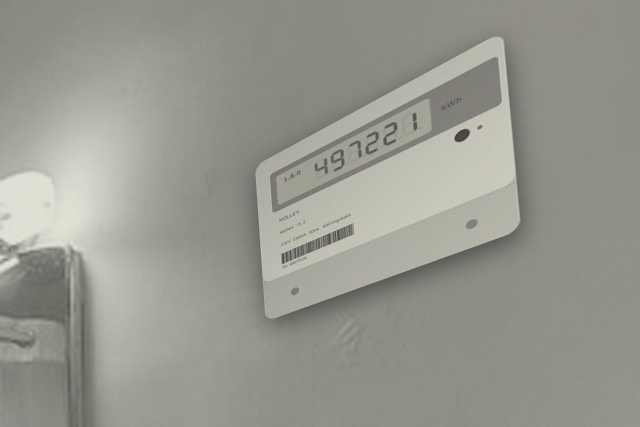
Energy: 497221 kWh
